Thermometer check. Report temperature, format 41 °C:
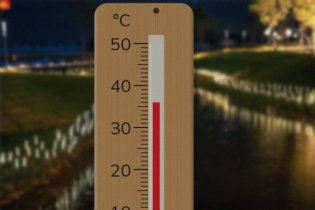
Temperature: 36 °C
